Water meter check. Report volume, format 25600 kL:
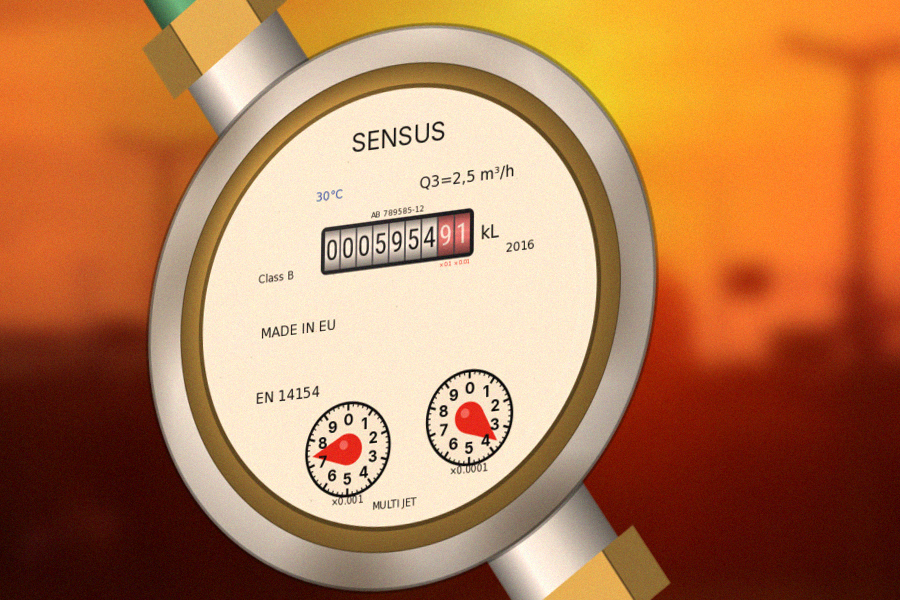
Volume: 5954.9173 kL
